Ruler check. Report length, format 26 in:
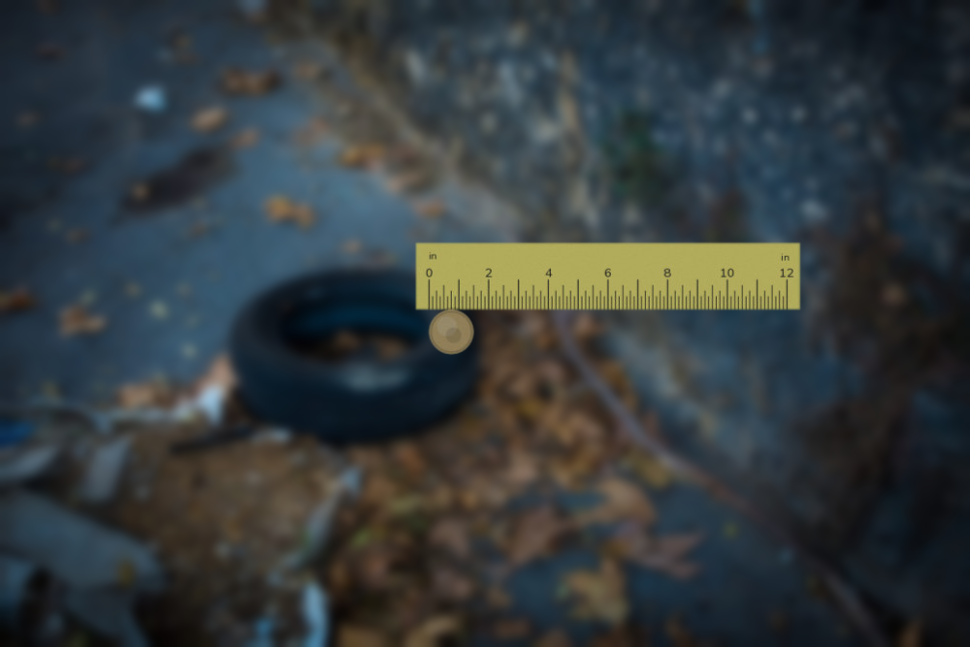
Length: 1.5 in
